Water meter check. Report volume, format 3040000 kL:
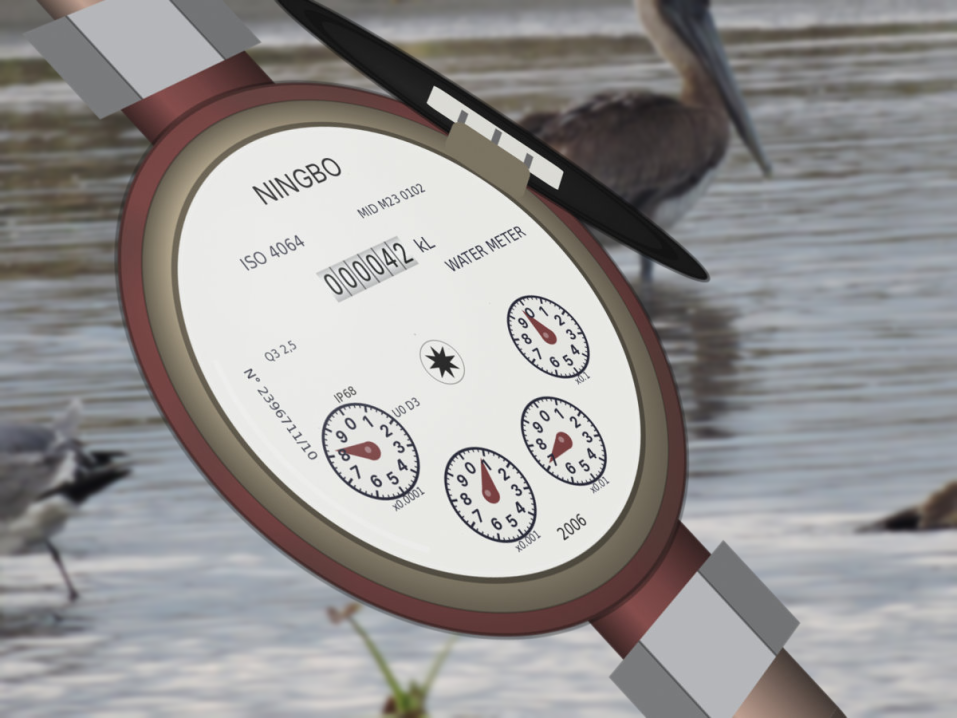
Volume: 41.9708 kL
